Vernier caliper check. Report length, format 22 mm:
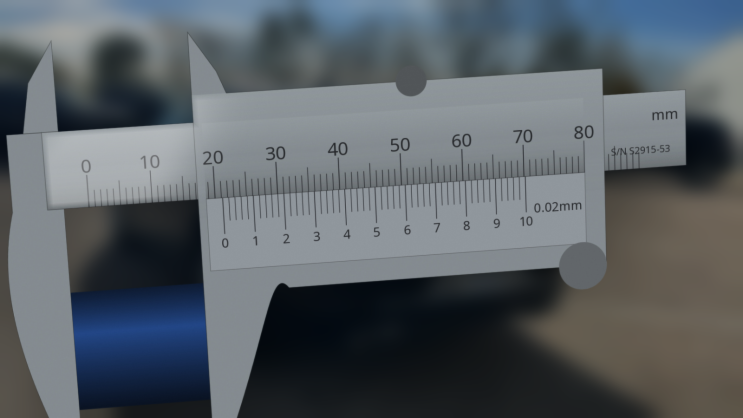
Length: 21.2 mm
